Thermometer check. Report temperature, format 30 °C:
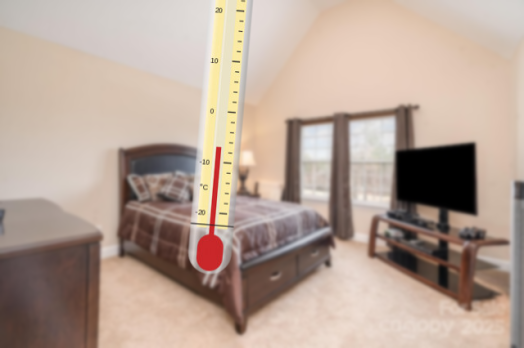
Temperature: -7 °C
